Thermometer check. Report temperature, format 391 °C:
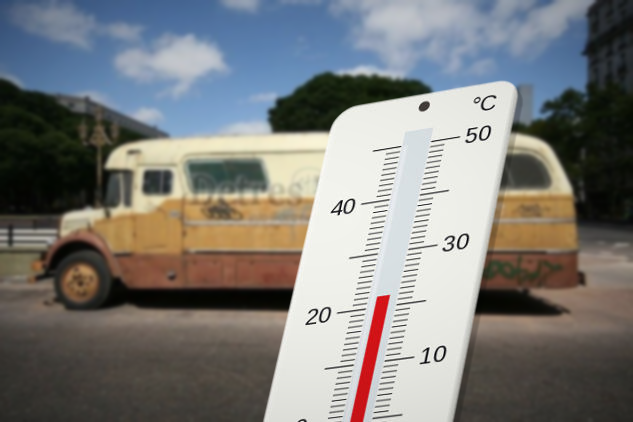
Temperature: 22 °C
